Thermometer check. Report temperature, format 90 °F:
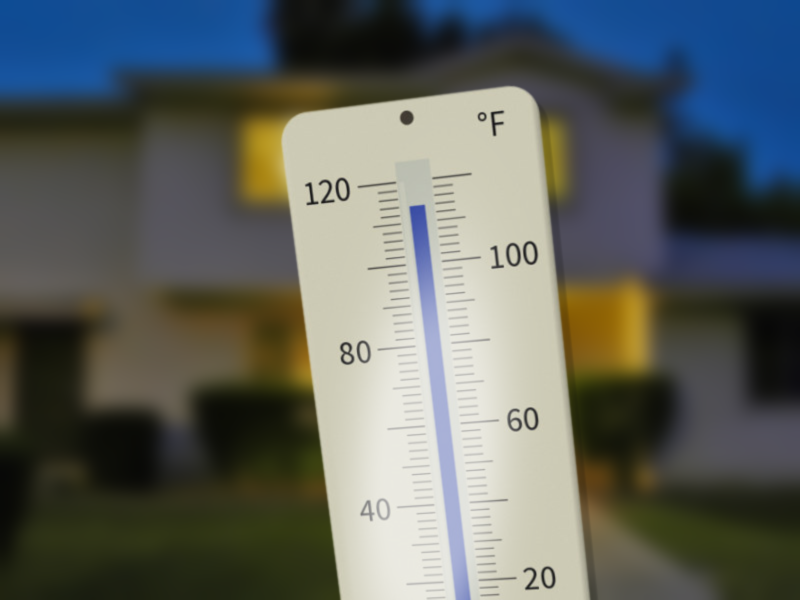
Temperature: 114 °F
